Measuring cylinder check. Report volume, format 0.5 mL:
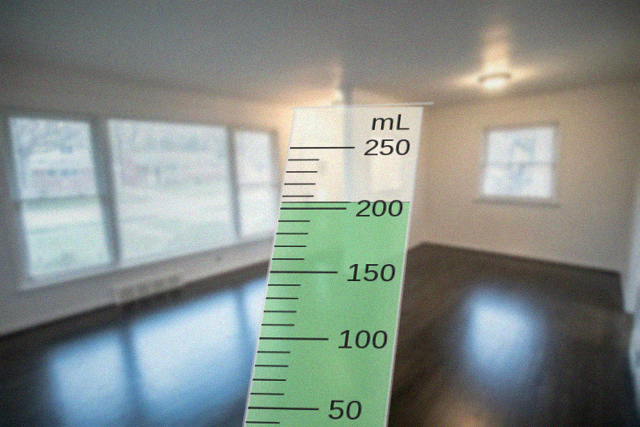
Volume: 205 mL
